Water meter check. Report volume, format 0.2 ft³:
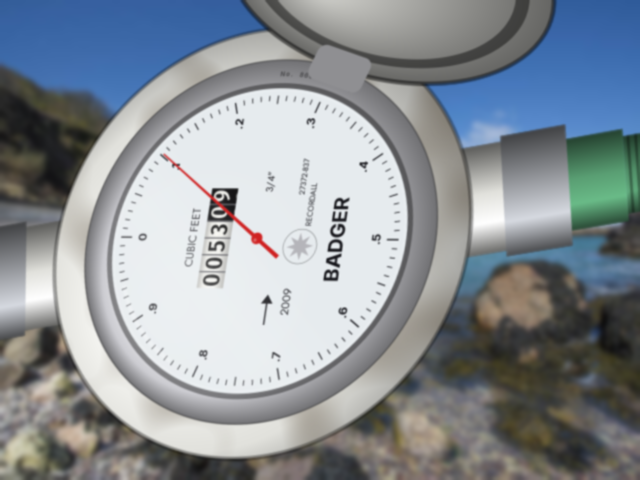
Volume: 5309.10 ft³
